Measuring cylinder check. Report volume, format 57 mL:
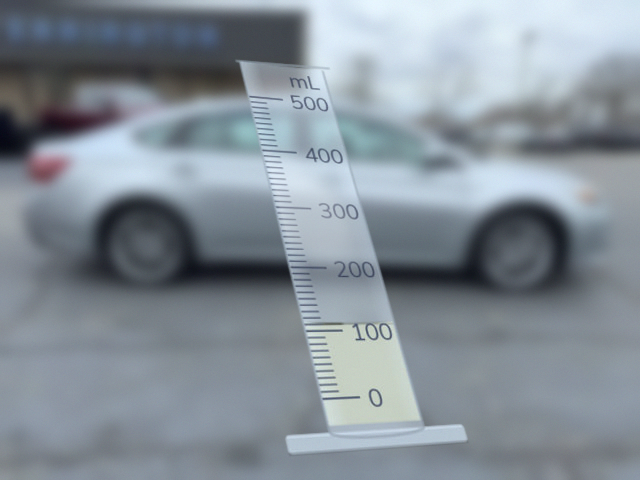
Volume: 110 mL
